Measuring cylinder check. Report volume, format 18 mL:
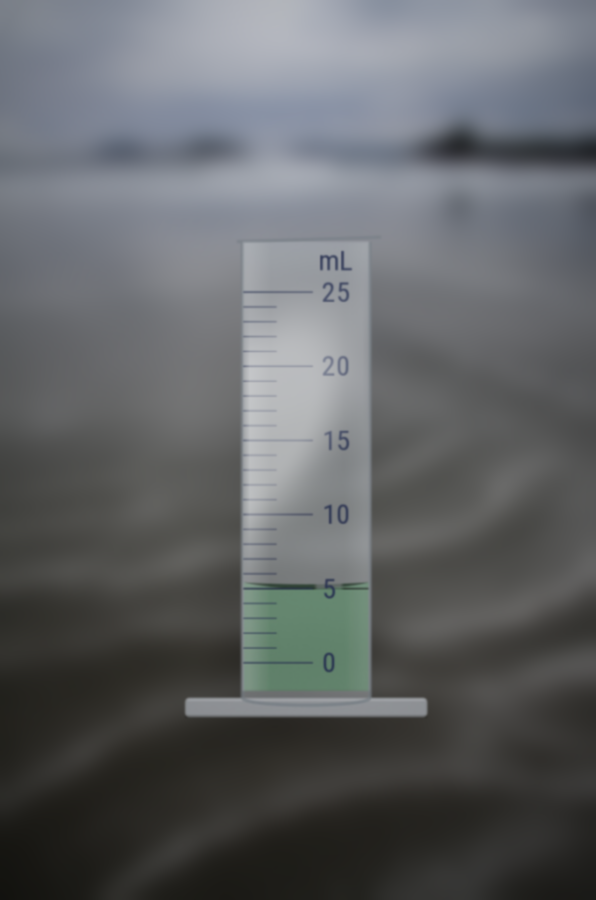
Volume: 5 mL
